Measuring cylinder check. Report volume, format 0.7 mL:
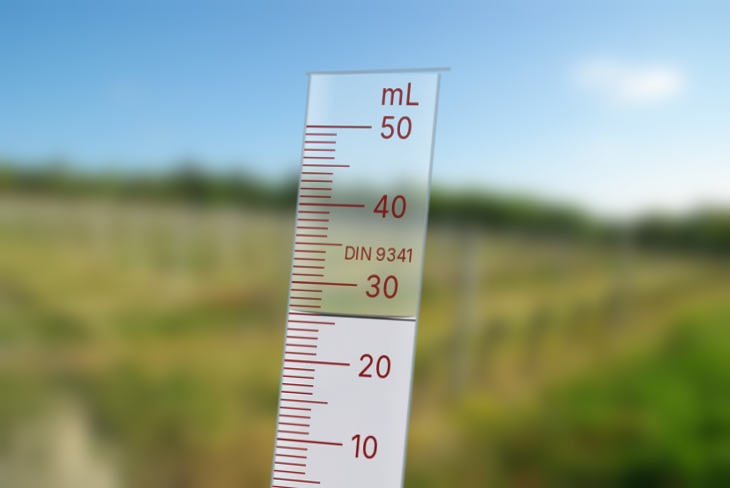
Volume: 26 mL
